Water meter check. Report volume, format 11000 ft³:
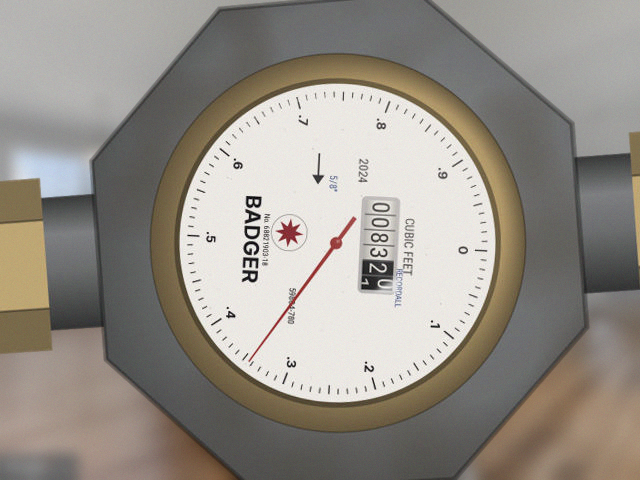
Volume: 8320.34 ft³
